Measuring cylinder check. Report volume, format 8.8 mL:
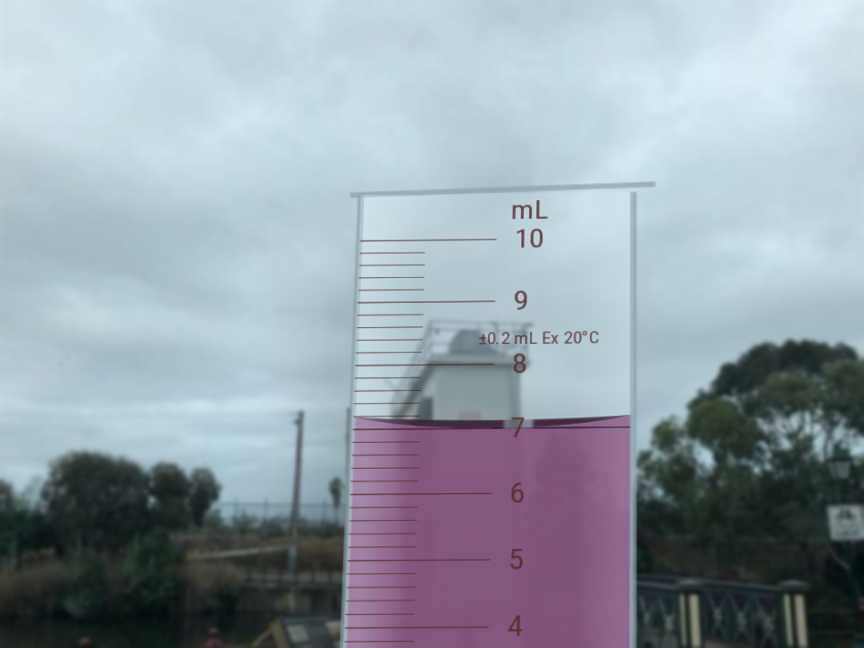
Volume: 7 mL
